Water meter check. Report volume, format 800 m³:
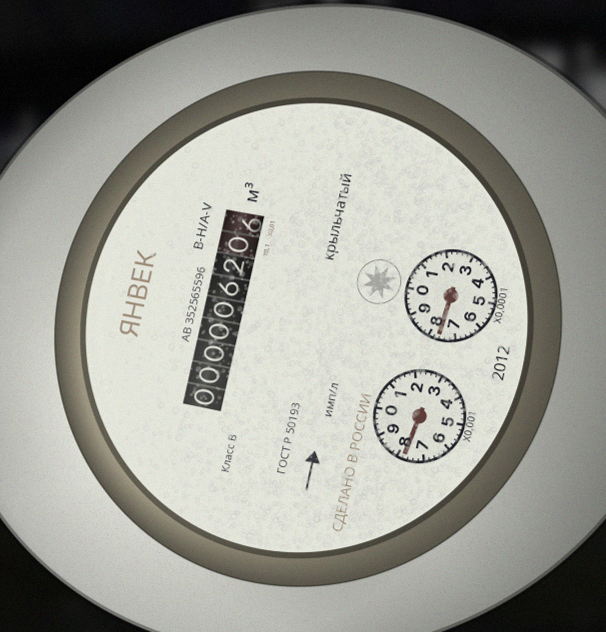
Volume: 62.0577 m³
